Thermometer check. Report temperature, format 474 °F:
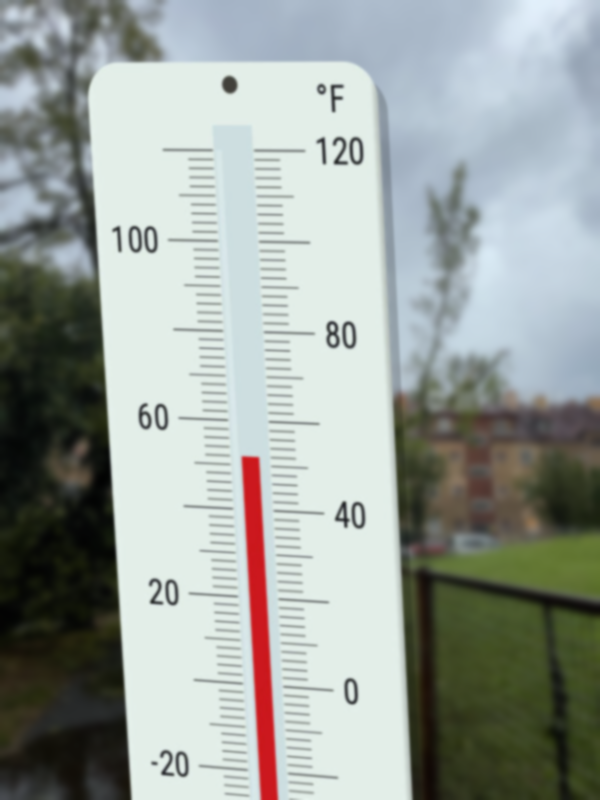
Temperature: 52 °F
